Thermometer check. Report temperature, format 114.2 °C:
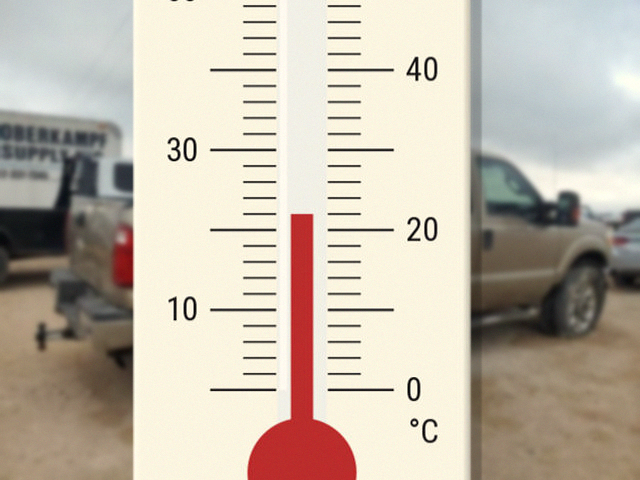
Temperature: 22 °C
